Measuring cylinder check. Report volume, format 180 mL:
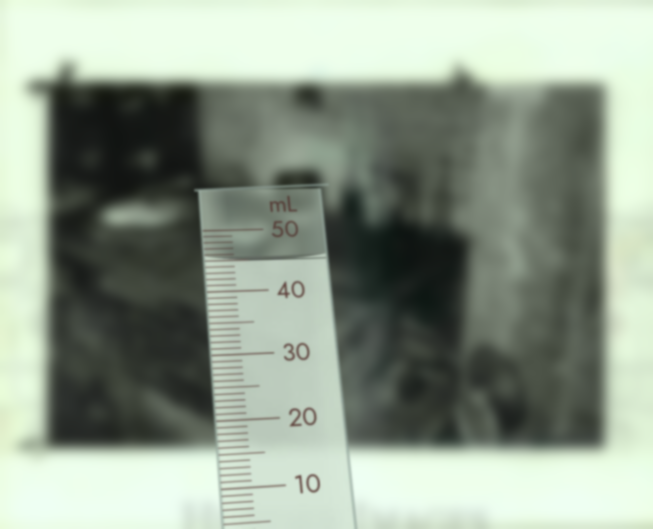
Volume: 45 mL
